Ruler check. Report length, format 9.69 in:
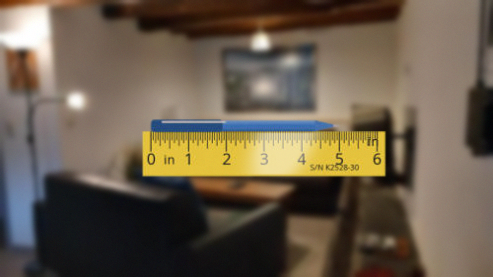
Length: 5 in
